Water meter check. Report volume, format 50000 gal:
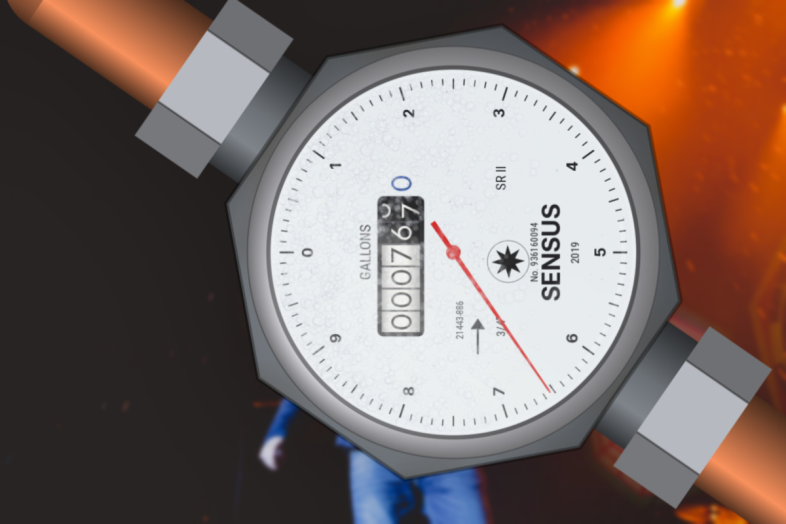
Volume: 7666.5 gal
